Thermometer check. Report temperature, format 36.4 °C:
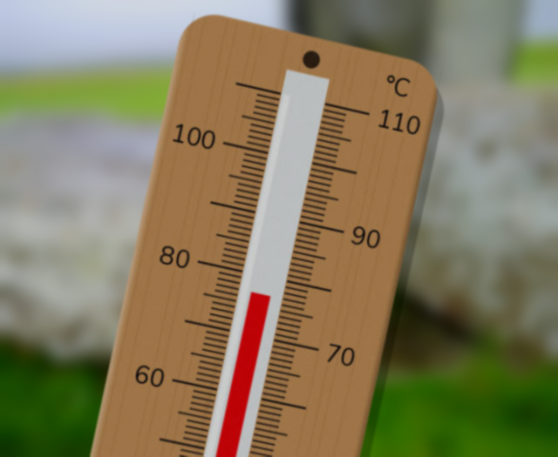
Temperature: 77 °C
